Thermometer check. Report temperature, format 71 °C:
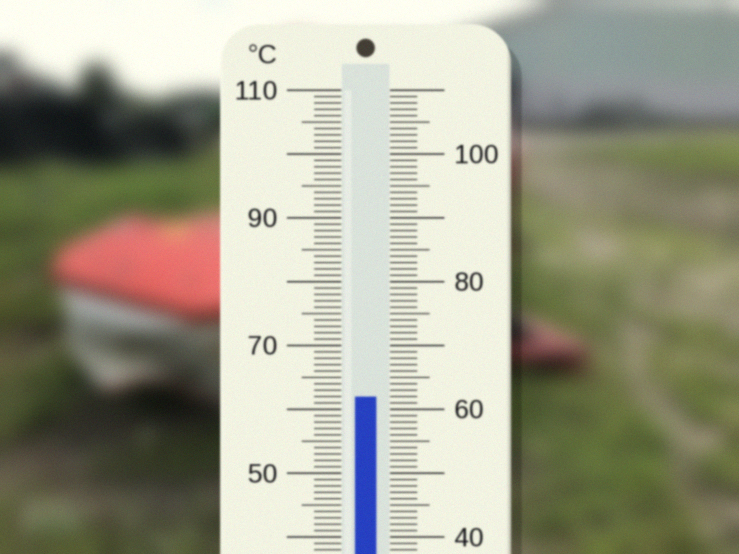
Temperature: 62 °C
